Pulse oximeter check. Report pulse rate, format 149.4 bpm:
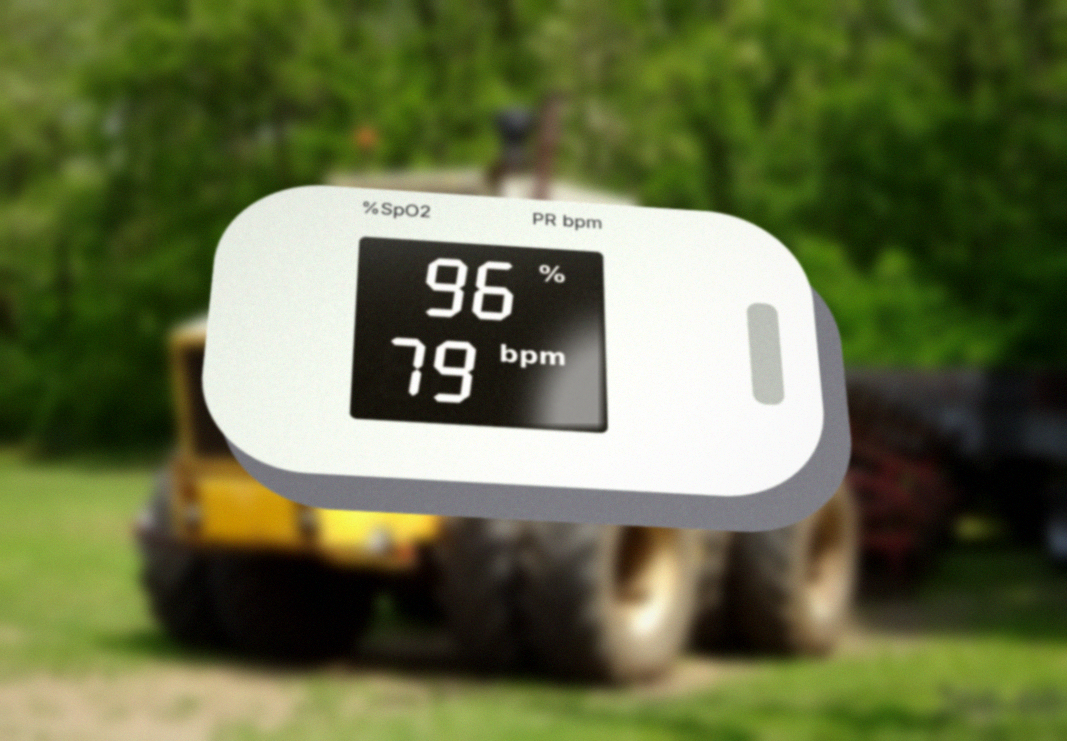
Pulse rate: 79 bpm
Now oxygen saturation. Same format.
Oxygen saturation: 96 %
